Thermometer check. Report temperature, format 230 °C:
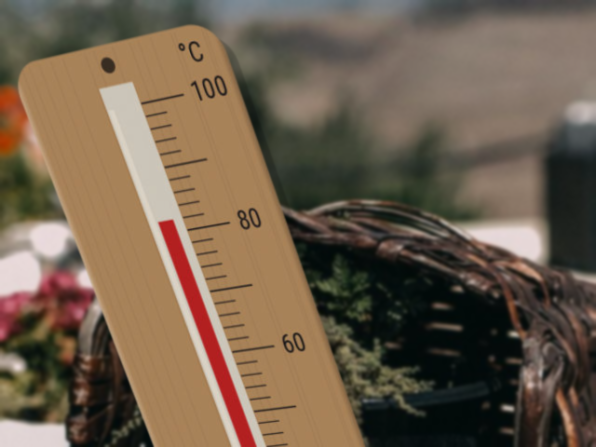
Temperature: 82 °C
